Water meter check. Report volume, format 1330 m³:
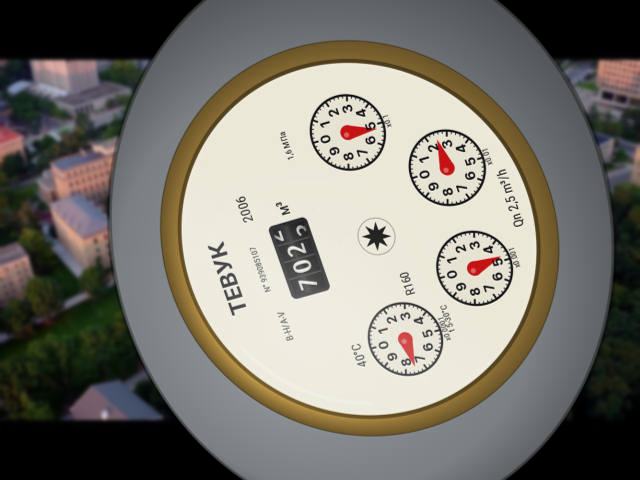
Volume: 7022.5247 m³
